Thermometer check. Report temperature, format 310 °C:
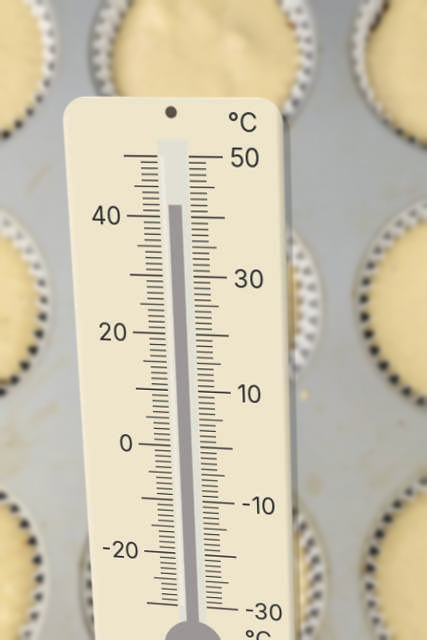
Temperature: 42 °C
